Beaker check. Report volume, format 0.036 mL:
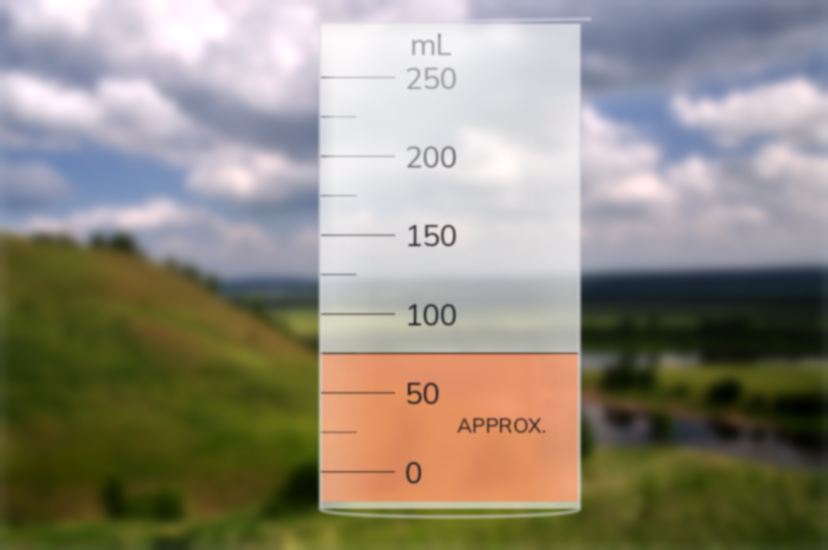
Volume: 75 mL
